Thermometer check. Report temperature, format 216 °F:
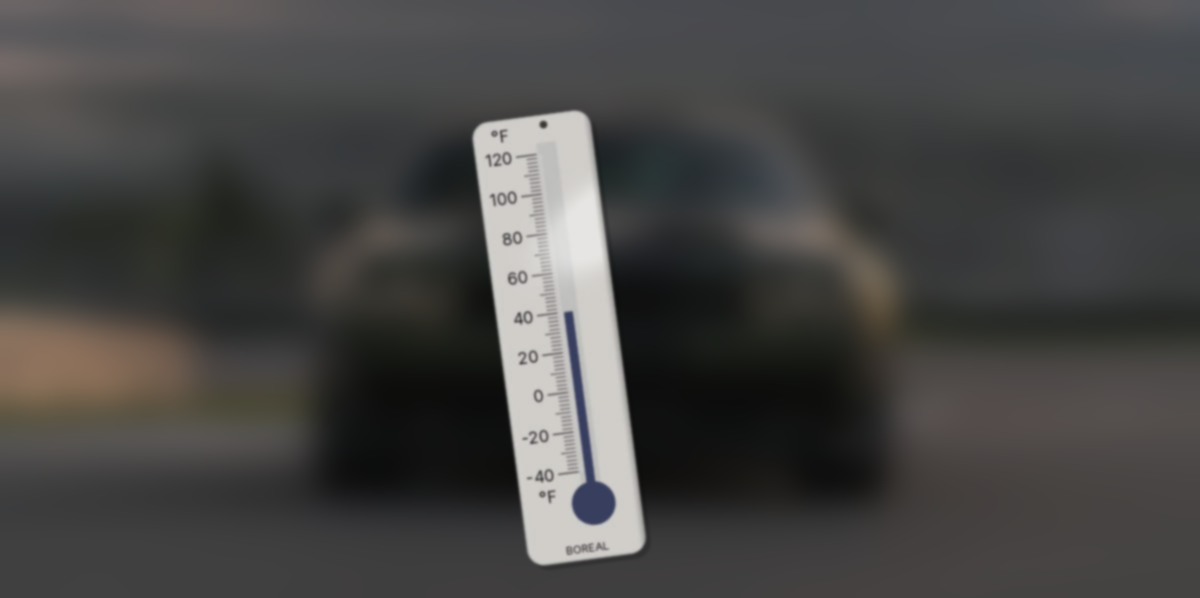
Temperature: 40 °F
